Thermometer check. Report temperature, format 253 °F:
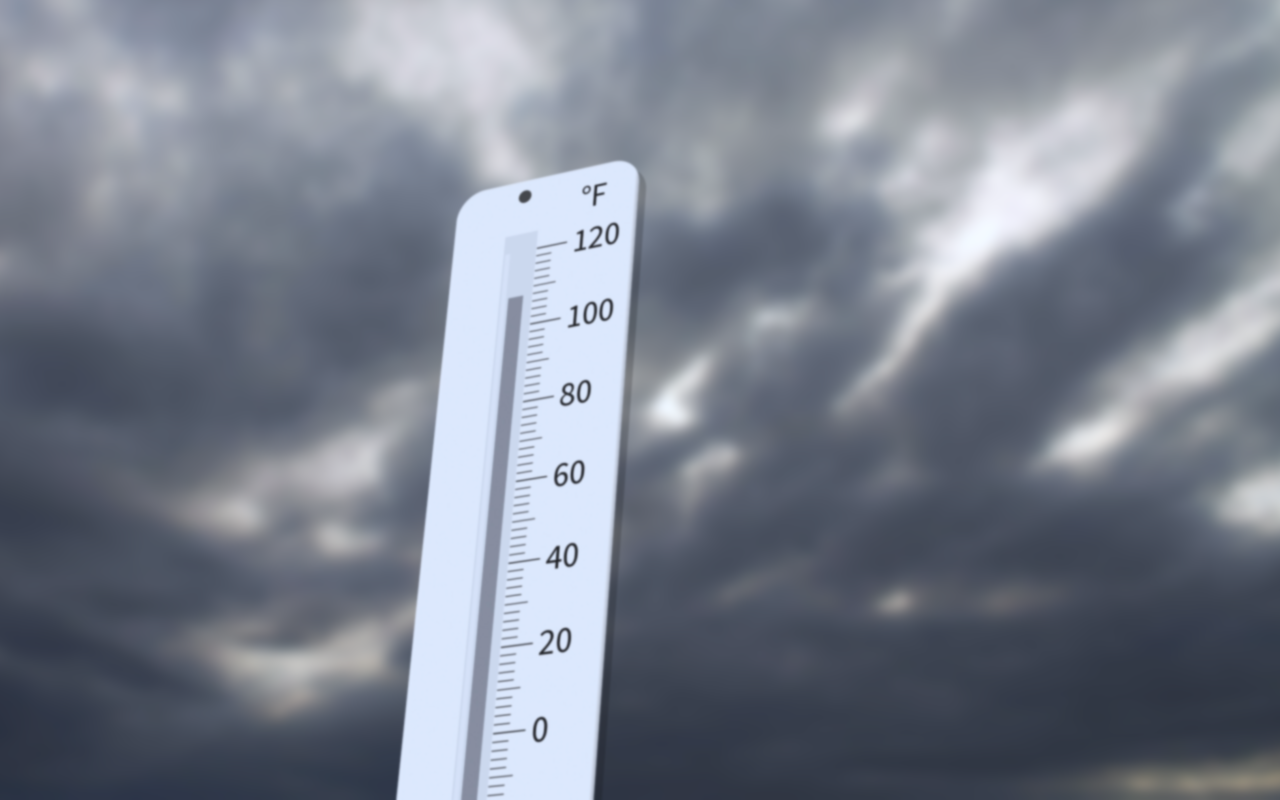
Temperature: 108 °F
